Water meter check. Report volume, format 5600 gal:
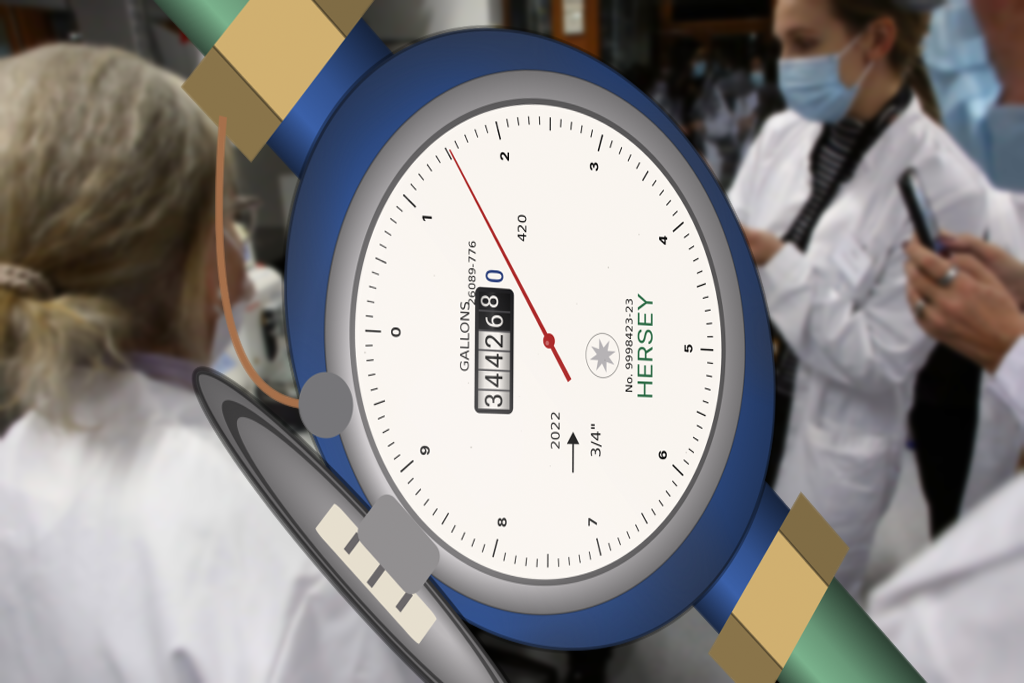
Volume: 3442681.5 gal
